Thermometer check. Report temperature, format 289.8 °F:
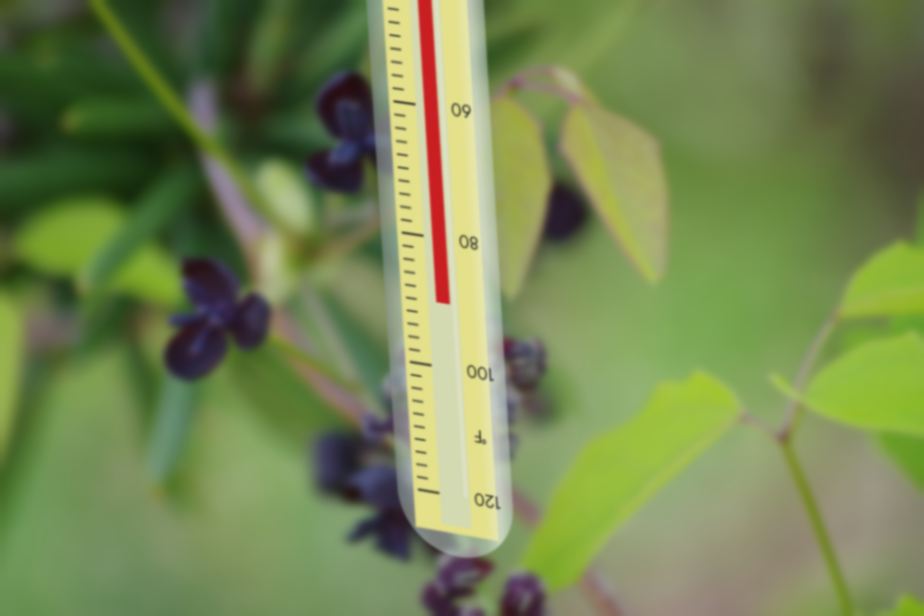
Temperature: 90 °F
